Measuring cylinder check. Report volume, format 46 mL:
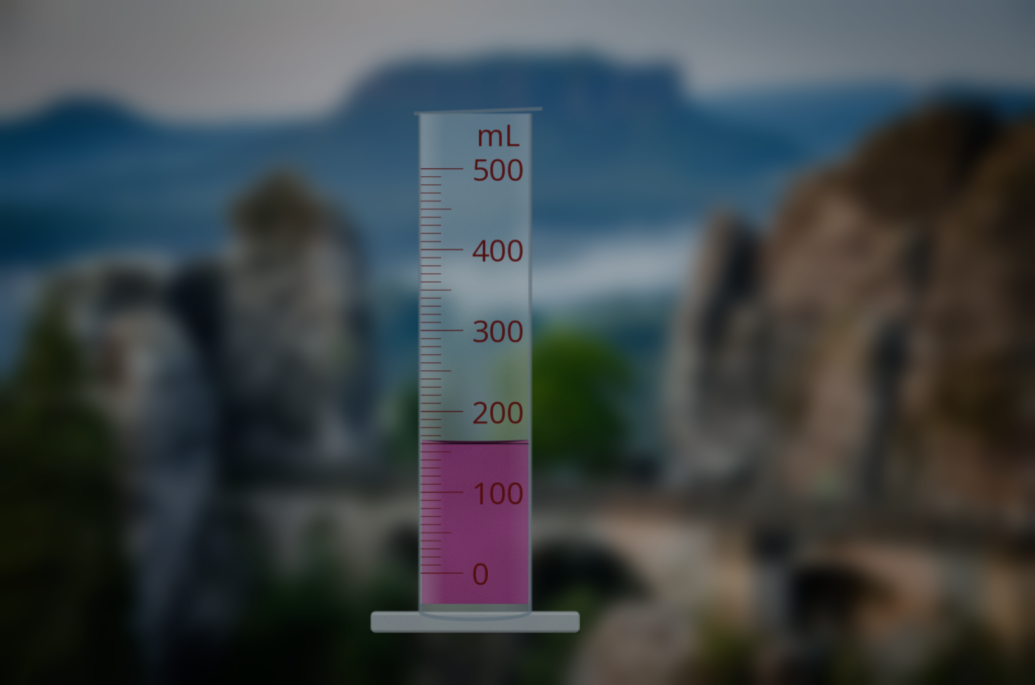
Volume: 160 mL
